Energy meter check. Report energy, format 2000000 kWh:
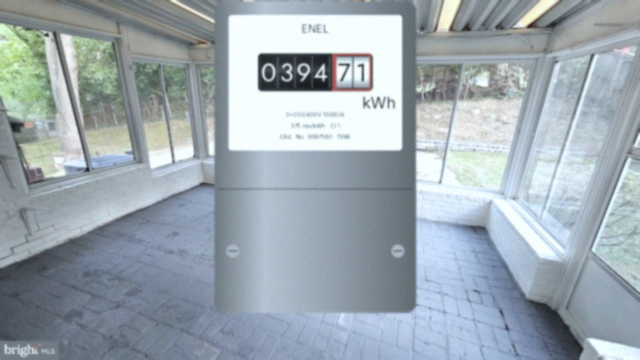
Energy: 394.71 kWh
